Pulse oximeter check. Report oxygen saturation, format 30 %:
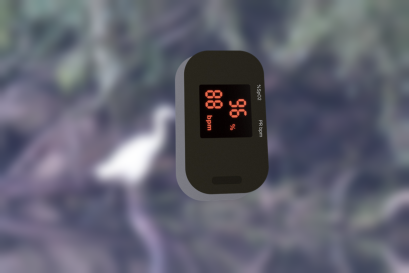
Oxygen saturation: 96 %
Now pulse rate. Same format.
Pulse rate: 88 bpm
